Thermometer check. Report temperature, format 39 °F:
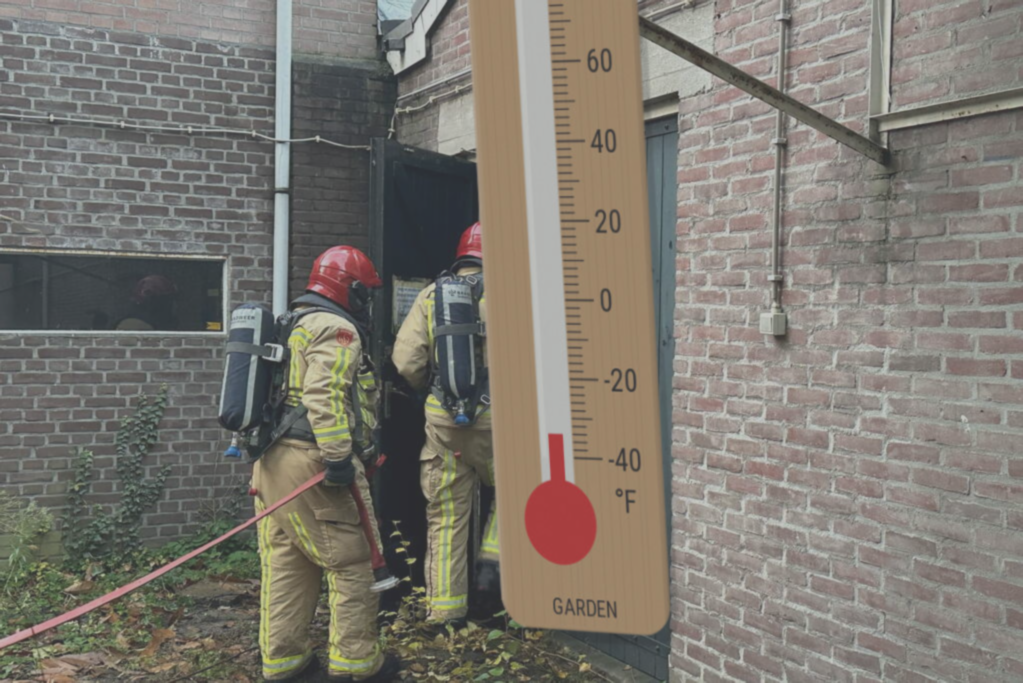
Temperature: -34 °F
